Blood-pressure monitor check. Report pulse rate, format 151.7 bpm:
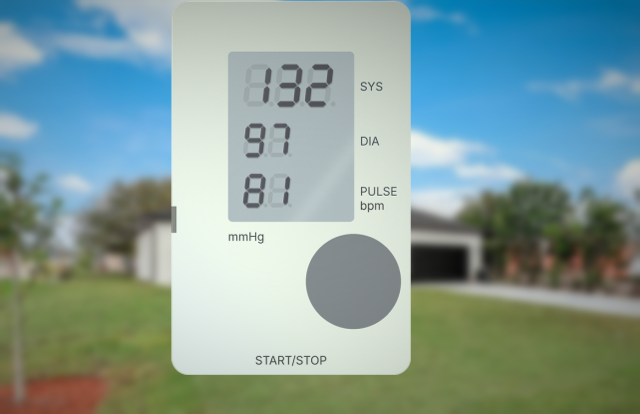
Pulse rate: 81 bpm
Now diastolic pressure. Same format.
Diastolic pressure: 97 mmHg
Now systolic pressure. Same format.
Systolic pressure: 132 mmHg
